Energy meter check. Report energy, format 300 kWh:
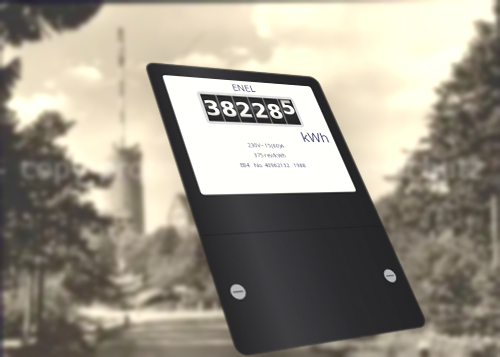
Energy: 382285 kWh
